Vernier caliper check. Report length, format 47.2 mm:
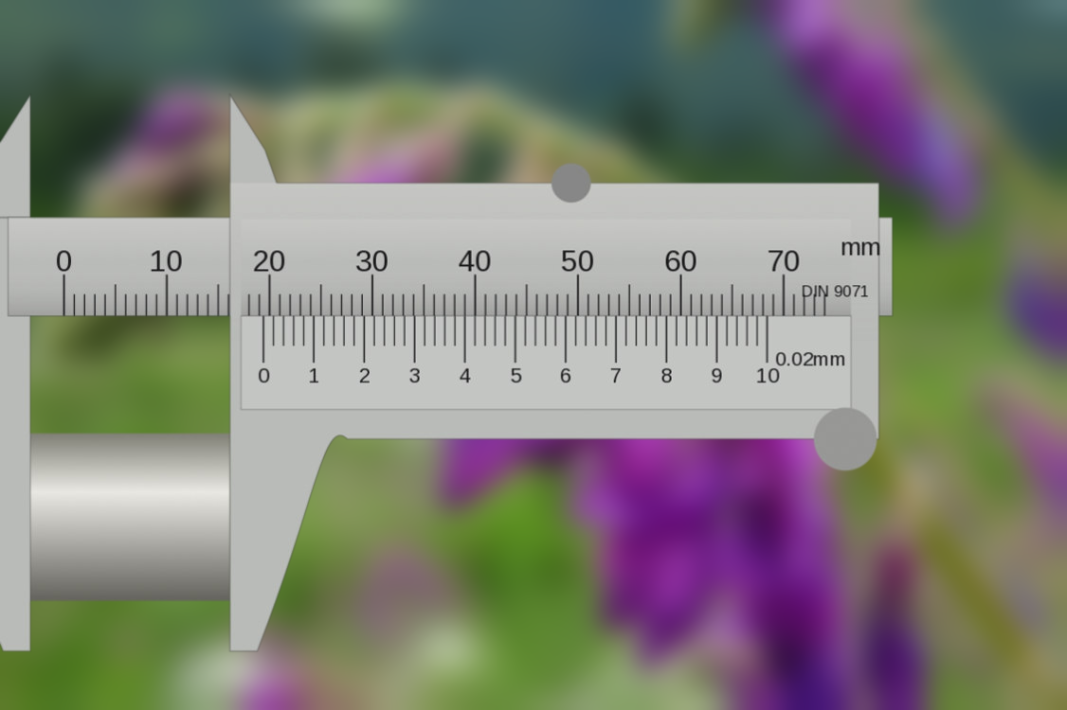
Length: 19.4 mm
